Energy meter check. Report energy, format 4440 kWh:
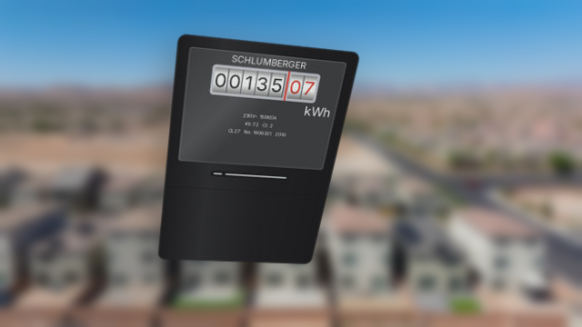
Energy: 135.07 kWh
